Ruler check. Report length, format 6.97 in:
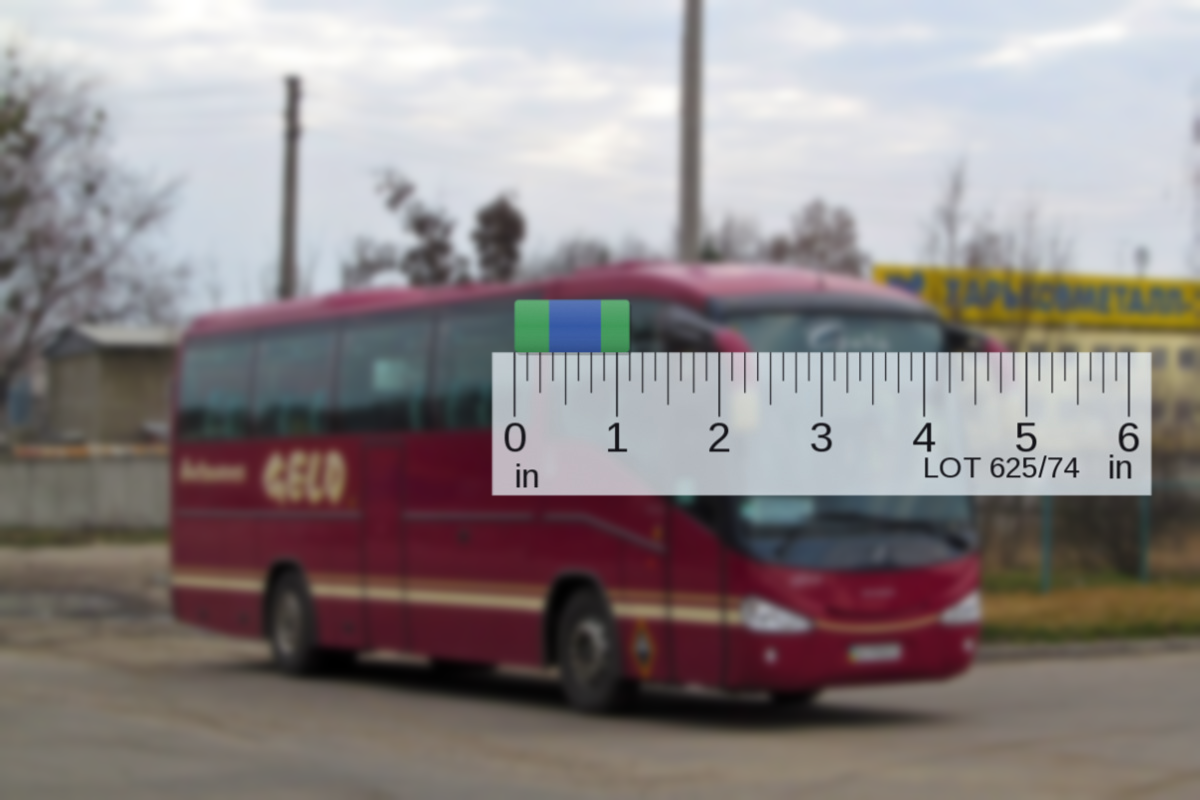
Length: 1.125 in
